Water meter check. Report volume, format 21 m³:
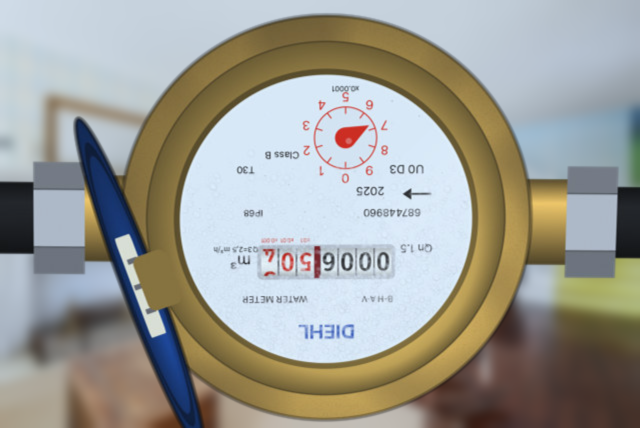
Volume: 6.5036 m³
